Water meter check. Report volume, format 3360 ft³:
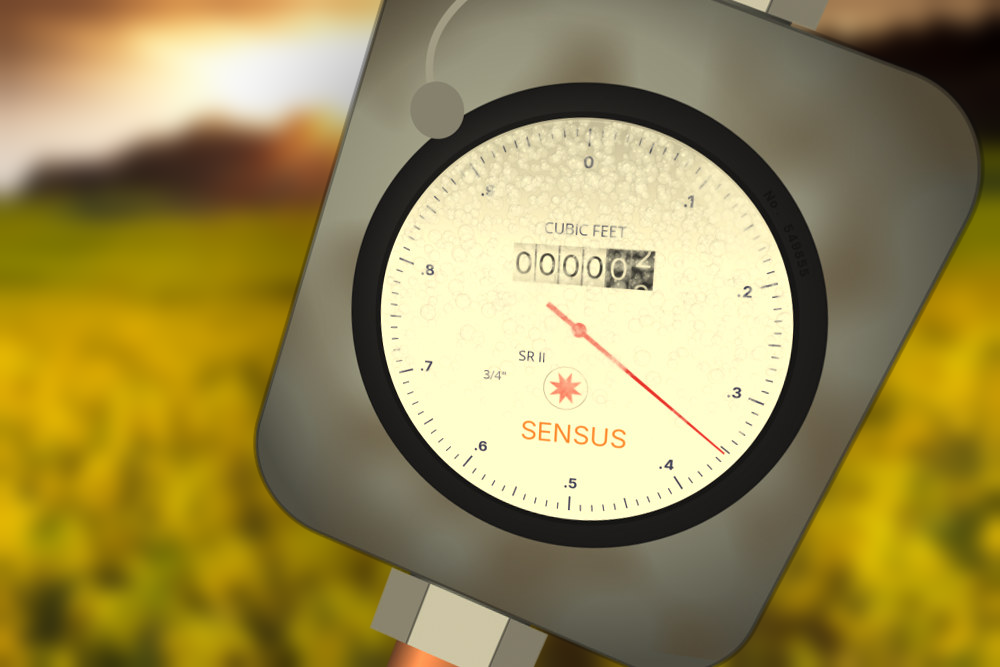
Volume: 2.35 ft³
